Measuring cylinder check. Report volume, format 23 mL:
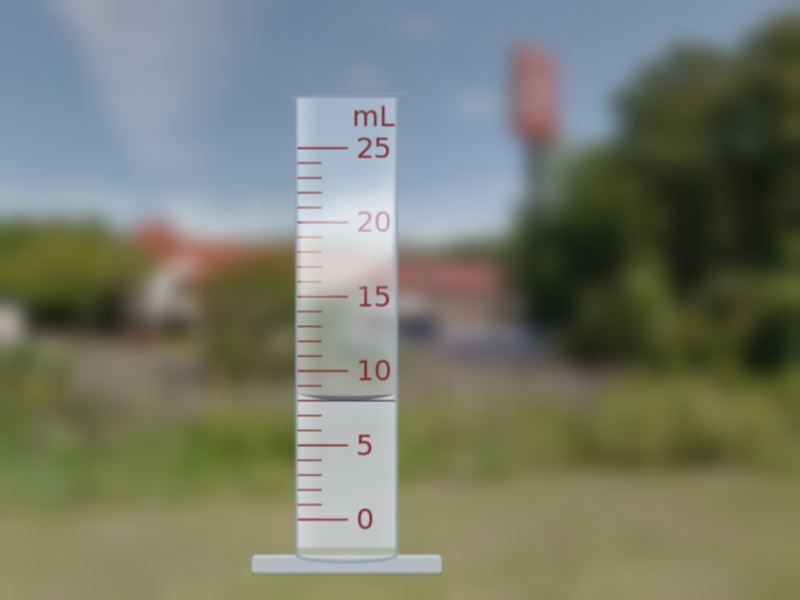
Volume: 8 mL
